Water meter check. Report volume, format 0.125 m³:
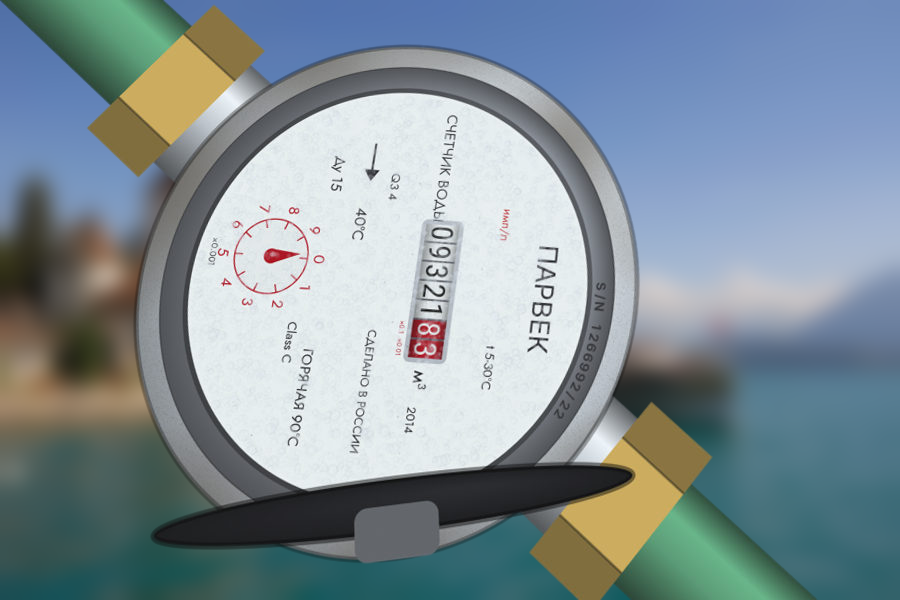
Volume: 9321.829 m³
